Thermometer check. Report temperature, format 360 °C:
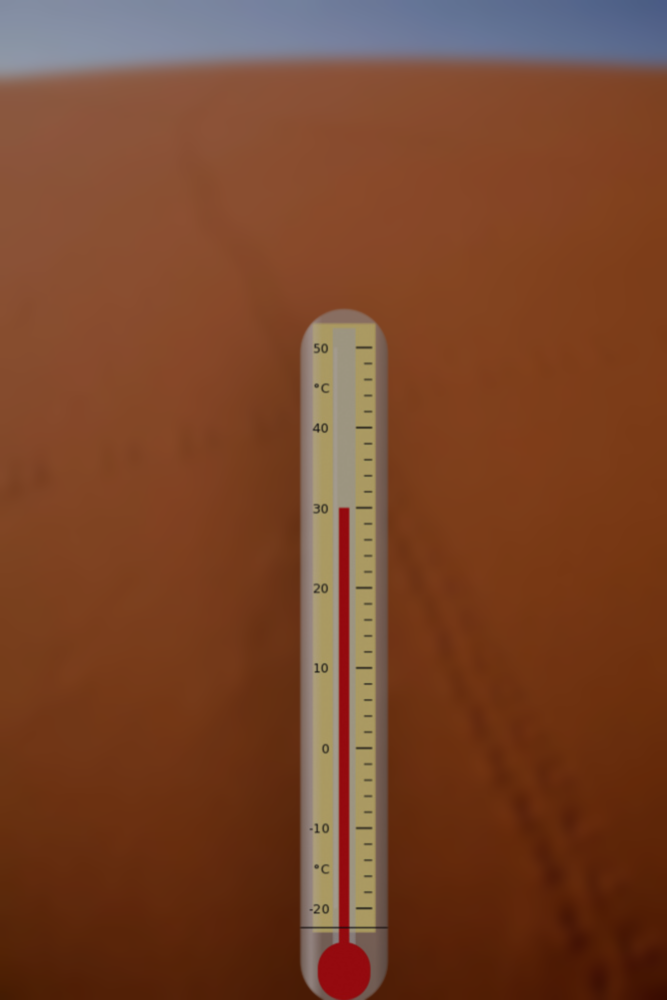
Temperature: 30 °C
